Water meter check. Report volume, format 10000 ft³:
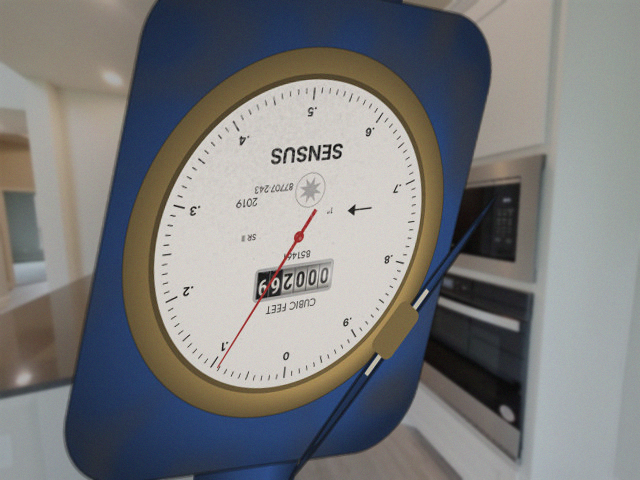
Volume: 269.09 ft³
